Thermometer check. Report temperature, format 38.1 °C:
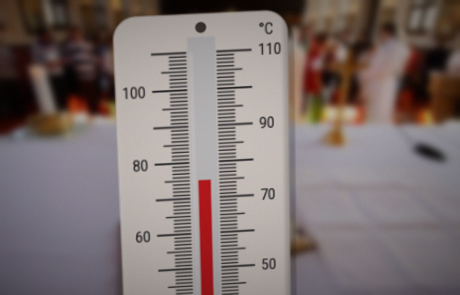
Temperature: 75 °C
